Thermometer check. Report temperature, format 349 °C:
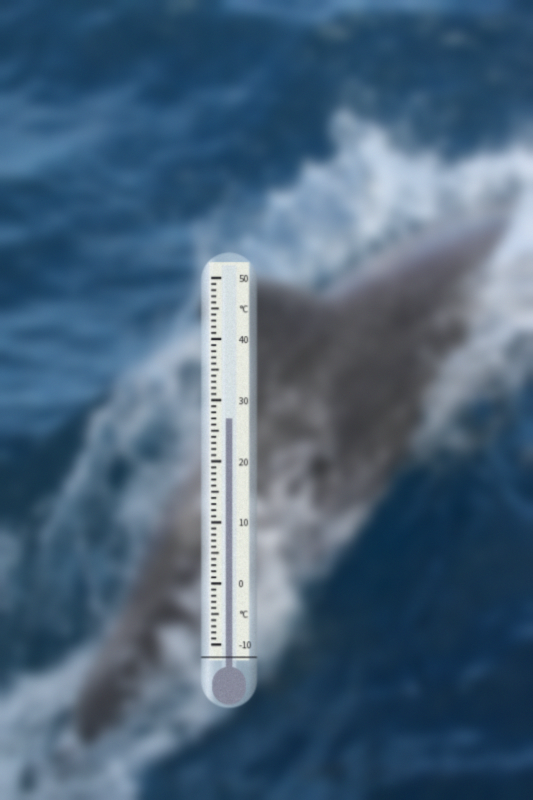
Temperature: 27 °C
